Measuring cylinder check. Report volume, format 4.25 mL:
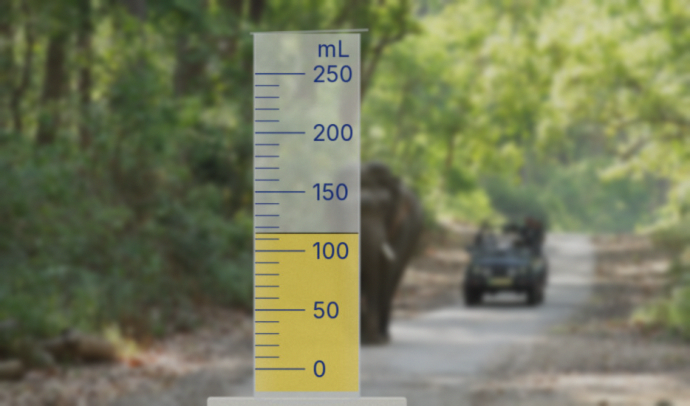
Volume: 115 mL
